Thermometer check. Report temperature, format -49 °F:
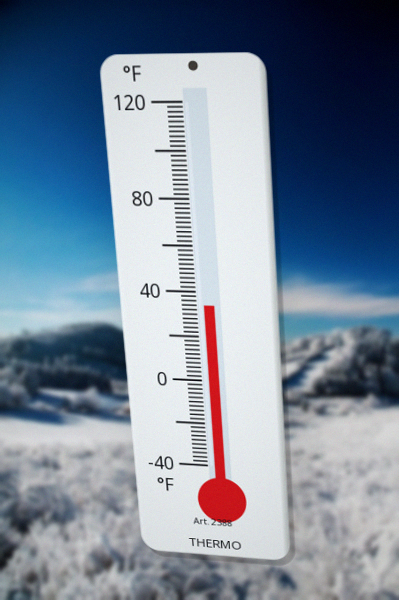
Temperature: 34 °F
